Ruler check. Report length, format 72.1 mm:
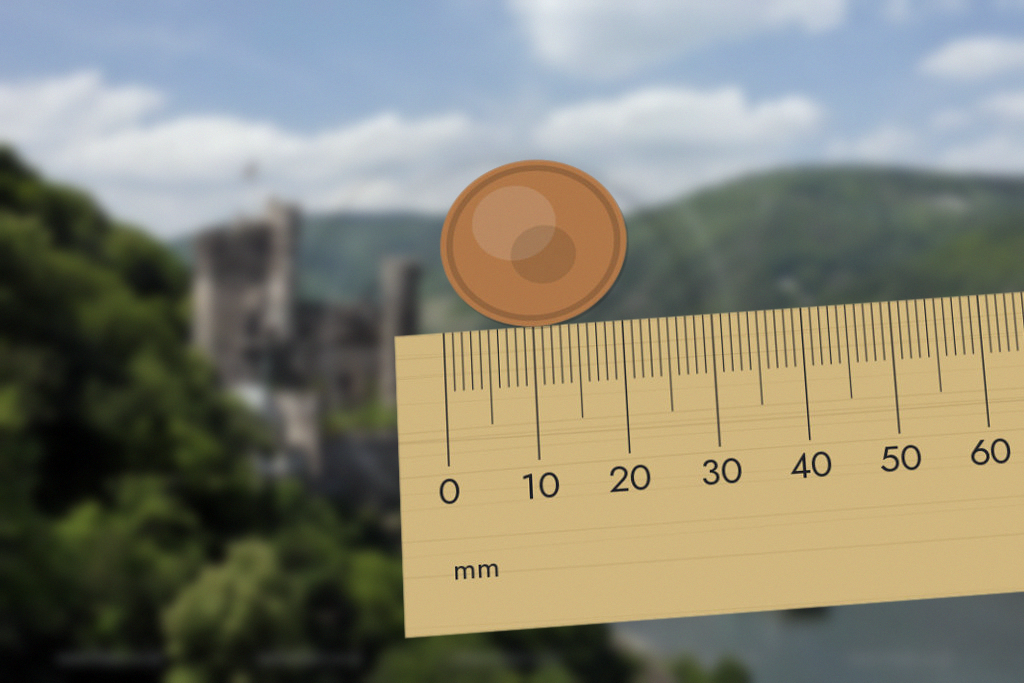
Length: 21 mm
